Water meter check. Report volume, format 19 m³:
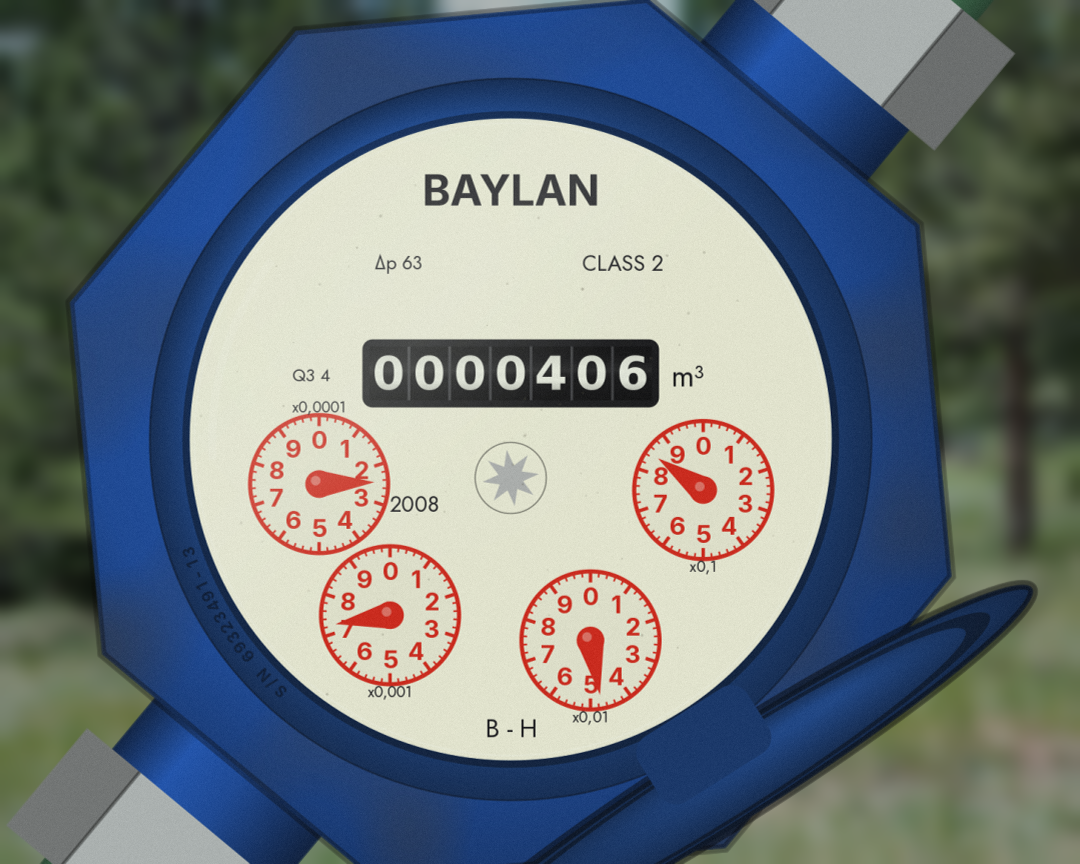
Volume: 406.8472 m³
